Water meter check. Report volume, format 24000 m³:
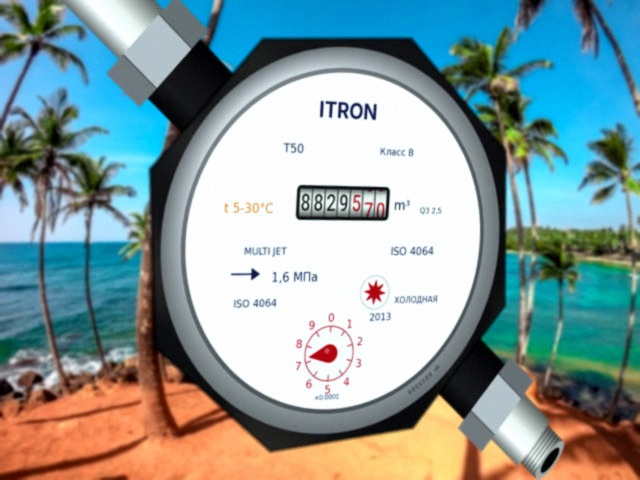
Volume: 8829.5697 m³
